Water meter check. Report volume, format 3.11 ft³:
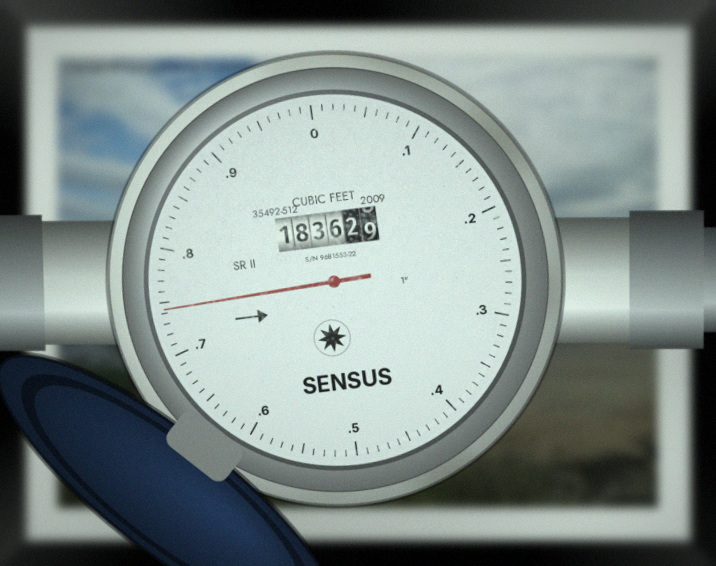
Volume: 183628.74 ft³
